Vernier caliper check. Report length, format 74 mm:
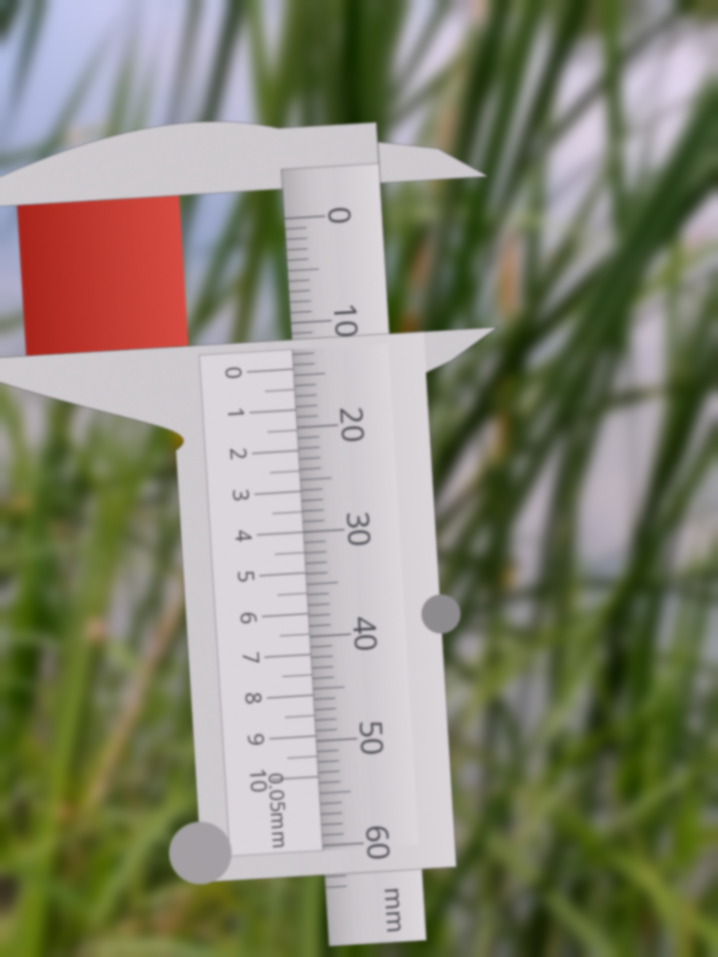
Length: 14.4 mm
